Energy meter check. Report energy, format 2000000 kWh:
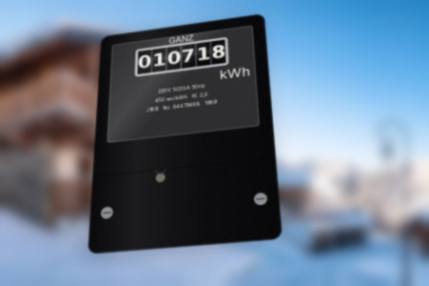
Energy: 10718 kWh
